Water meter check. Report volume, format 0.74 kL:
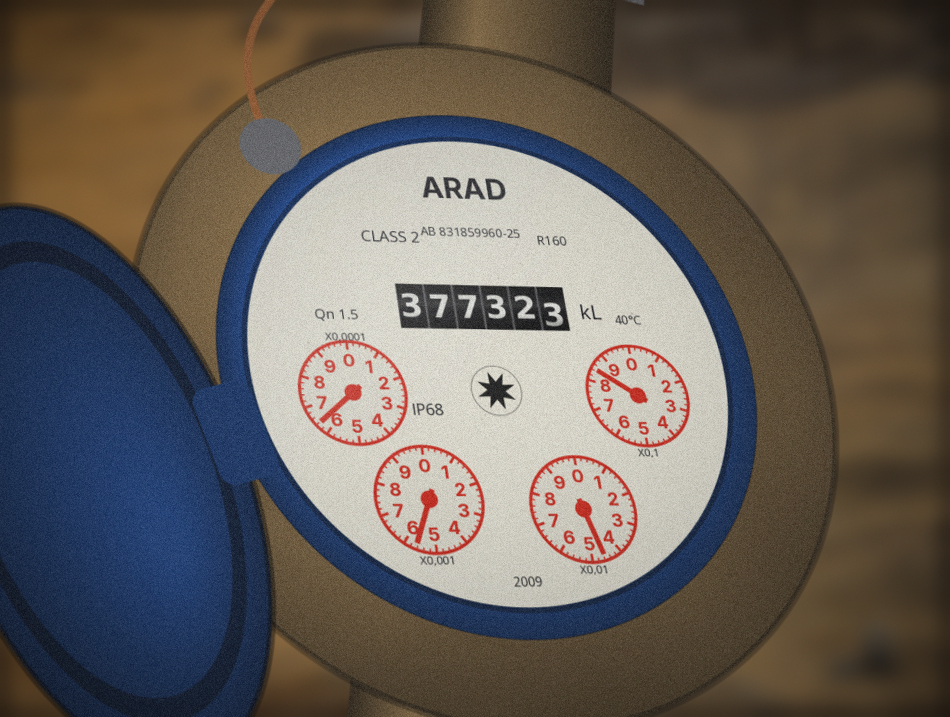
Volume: 377322.8456 kL
